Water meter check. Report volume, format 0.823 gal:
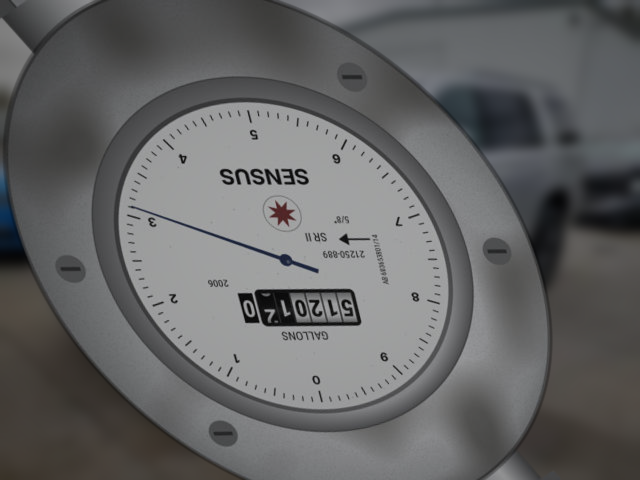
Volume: 5120123.1 gal
